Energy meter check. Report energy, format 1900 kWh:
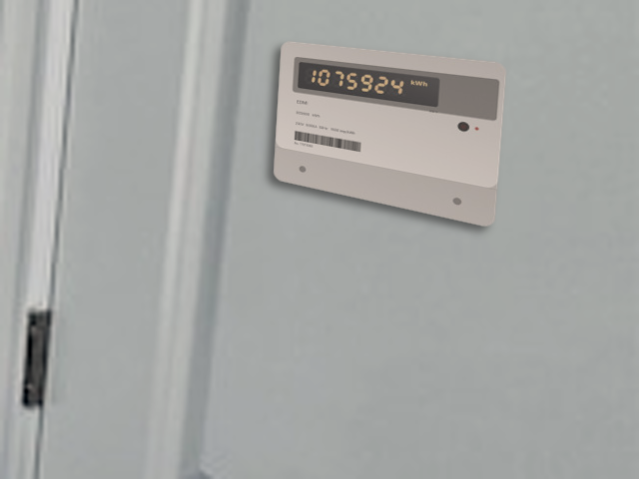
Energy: 1075924 kWh
